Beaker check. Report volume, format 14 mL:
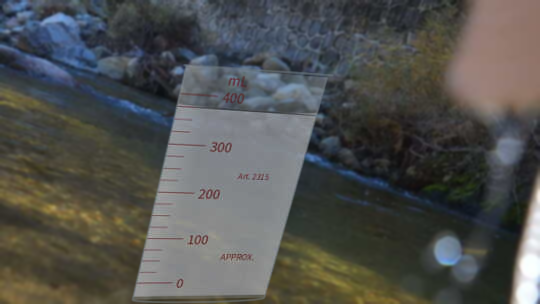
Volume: 375 mL
